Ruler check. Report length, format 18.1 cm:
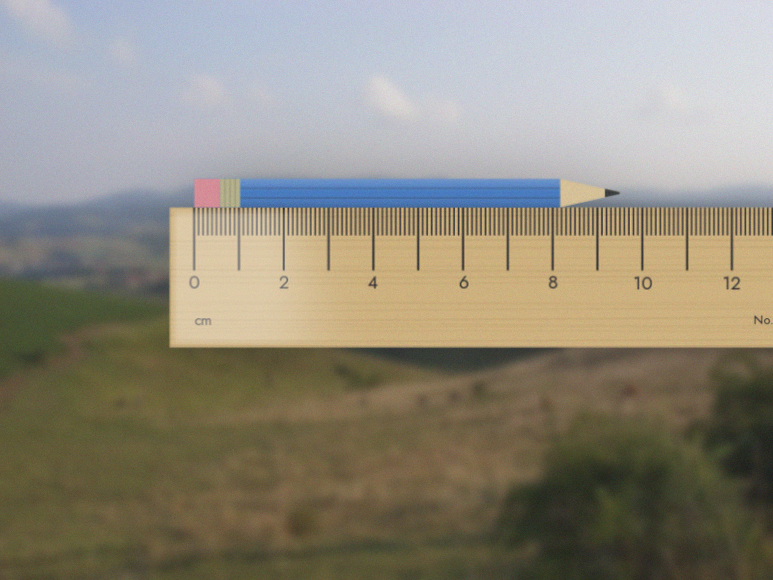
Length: 9.5 cm
